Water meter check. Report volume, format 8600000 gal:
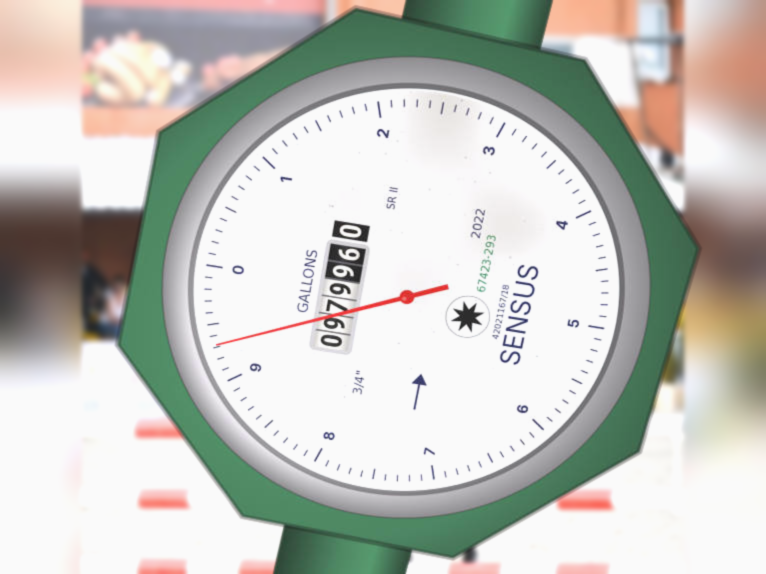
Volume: 979959.3 gal
